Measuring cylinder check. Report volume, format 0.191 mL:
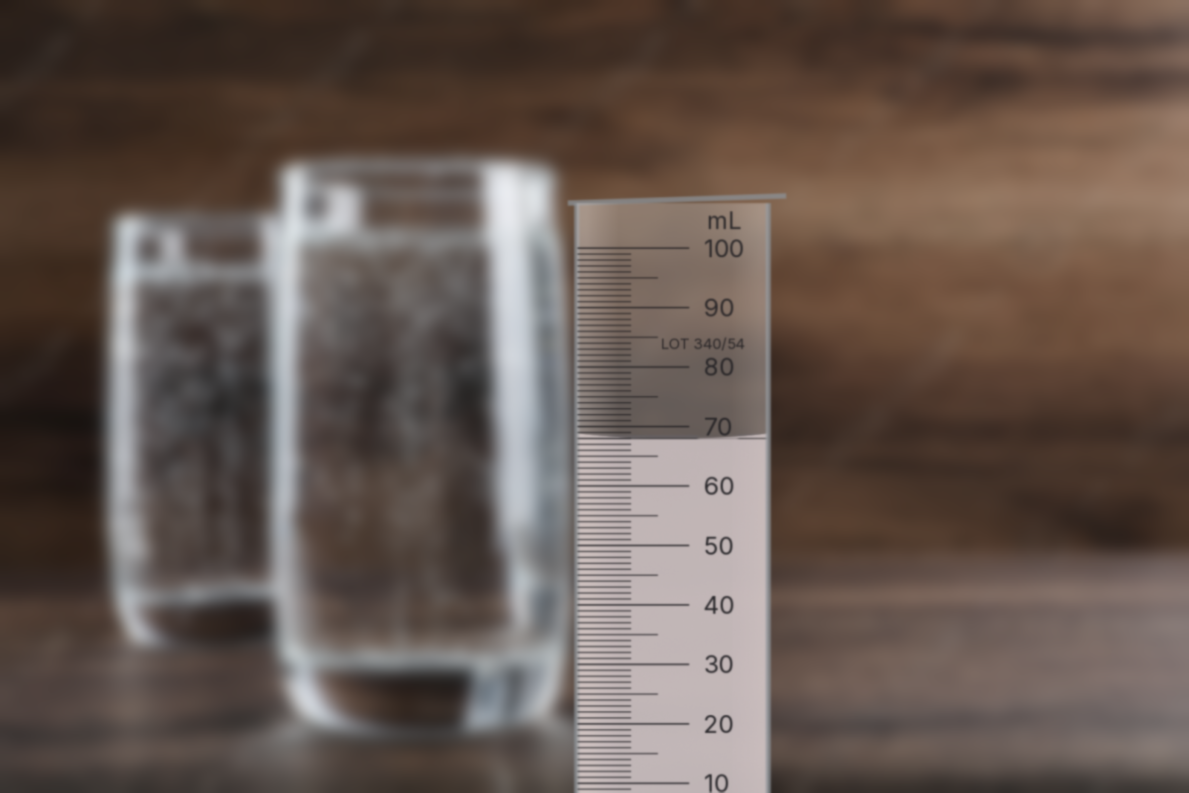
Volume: 68 mL
